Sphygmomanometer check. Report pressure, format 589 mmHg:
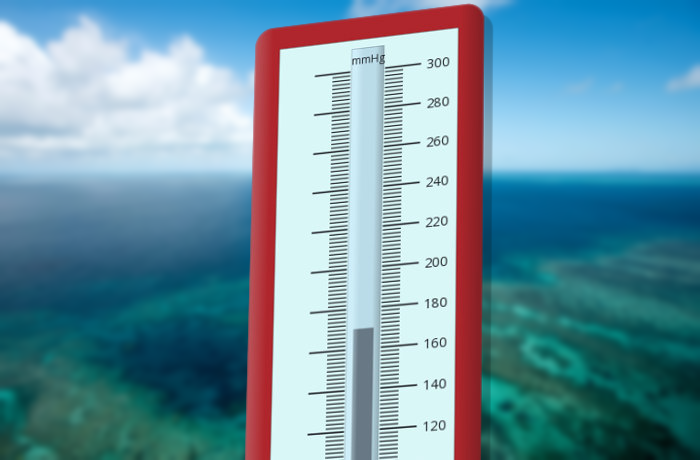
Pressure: 170 mmHg
